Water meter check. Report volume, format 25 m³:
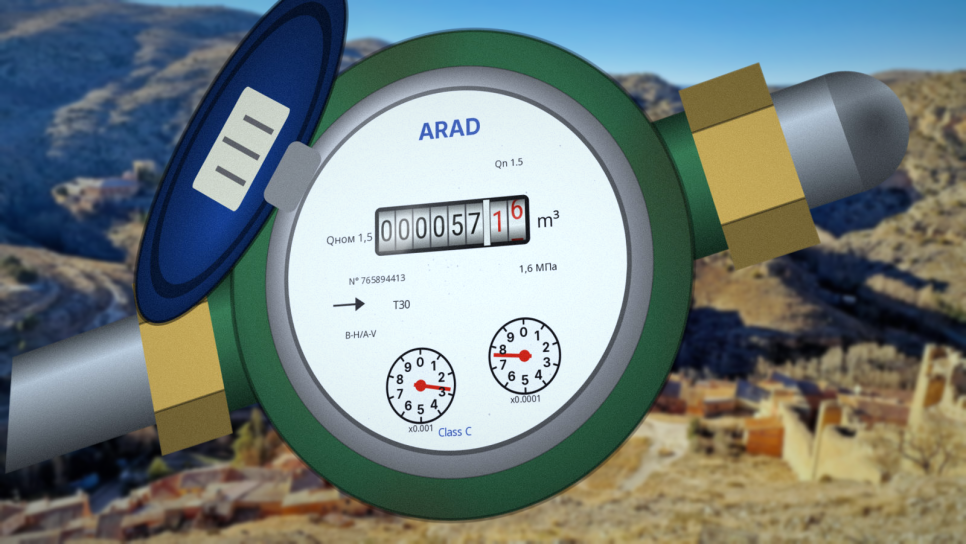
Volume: 57.1627 m³
